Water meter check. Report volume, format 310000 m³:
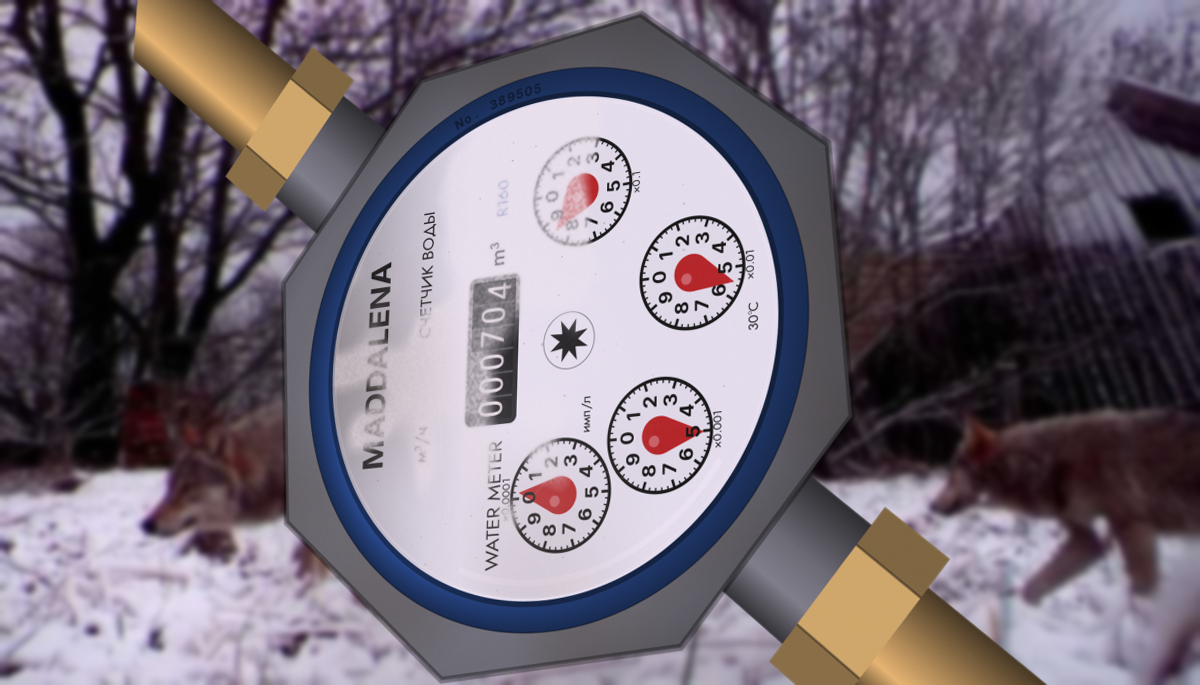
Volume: 703.8550 m³
